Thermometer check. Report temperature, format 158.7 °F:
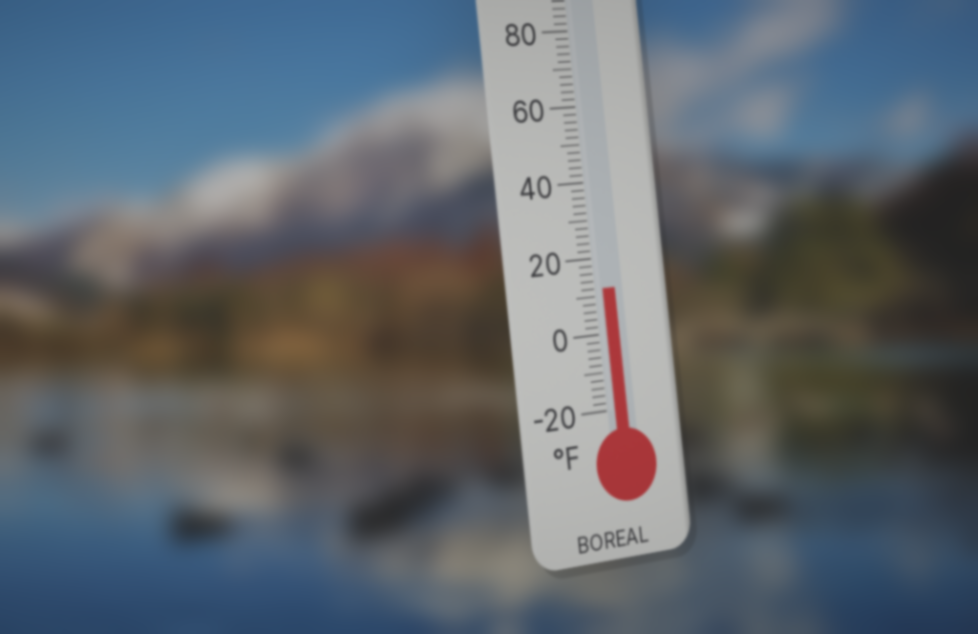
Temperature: 12 °F
